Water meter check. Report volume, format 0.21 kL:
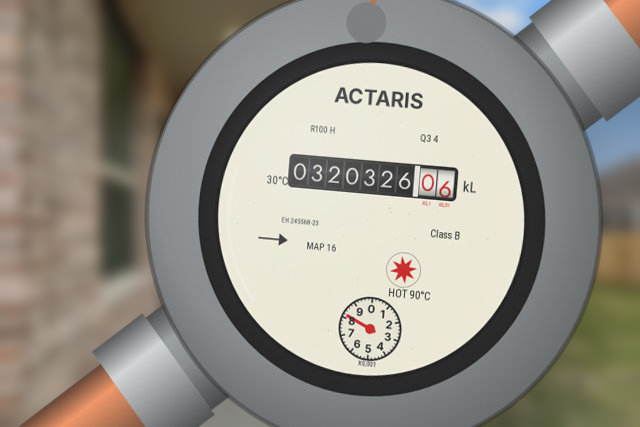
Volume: 320326.058 kL
